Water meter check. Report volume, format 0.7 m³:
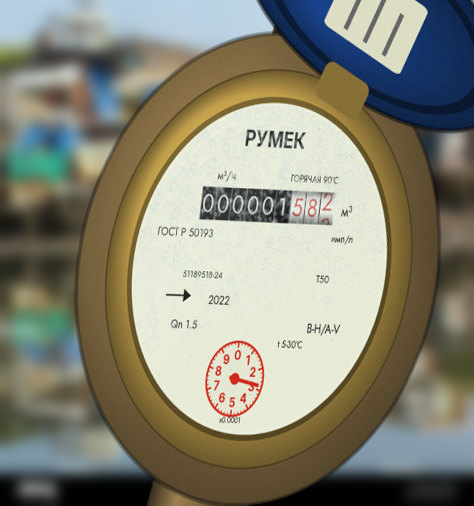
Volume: 1.5822 m³
